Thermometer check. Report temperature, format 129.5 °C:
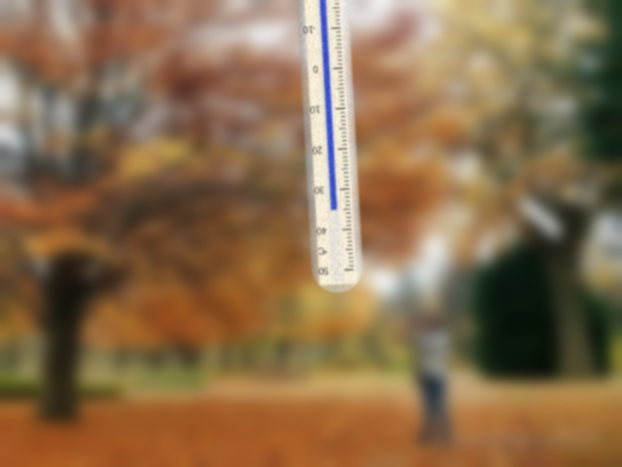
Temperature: 35 °C
